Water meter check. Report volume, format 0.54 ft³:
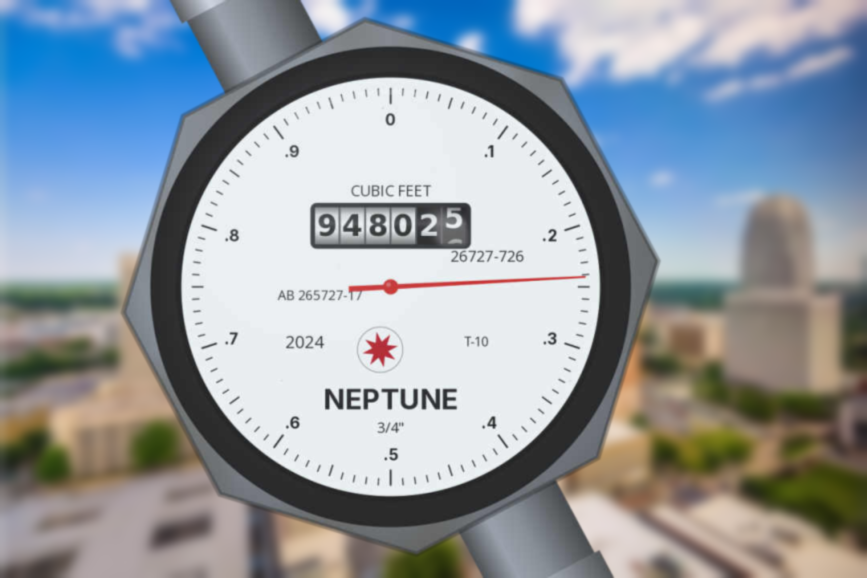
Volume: 948025.24 ft³
